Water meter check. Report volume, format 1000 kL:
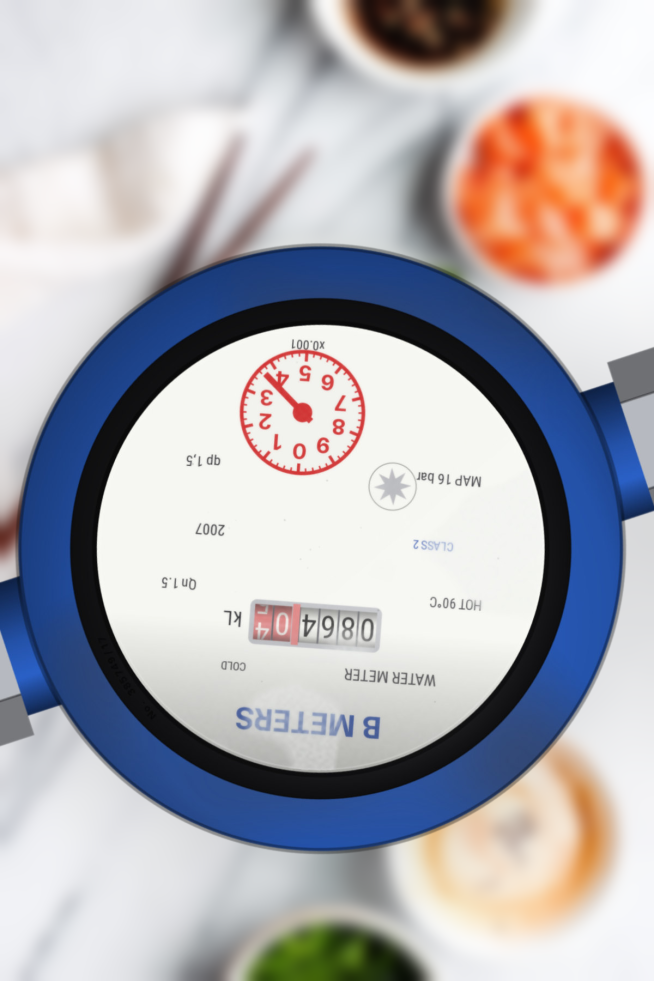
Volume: 864.043 kL
